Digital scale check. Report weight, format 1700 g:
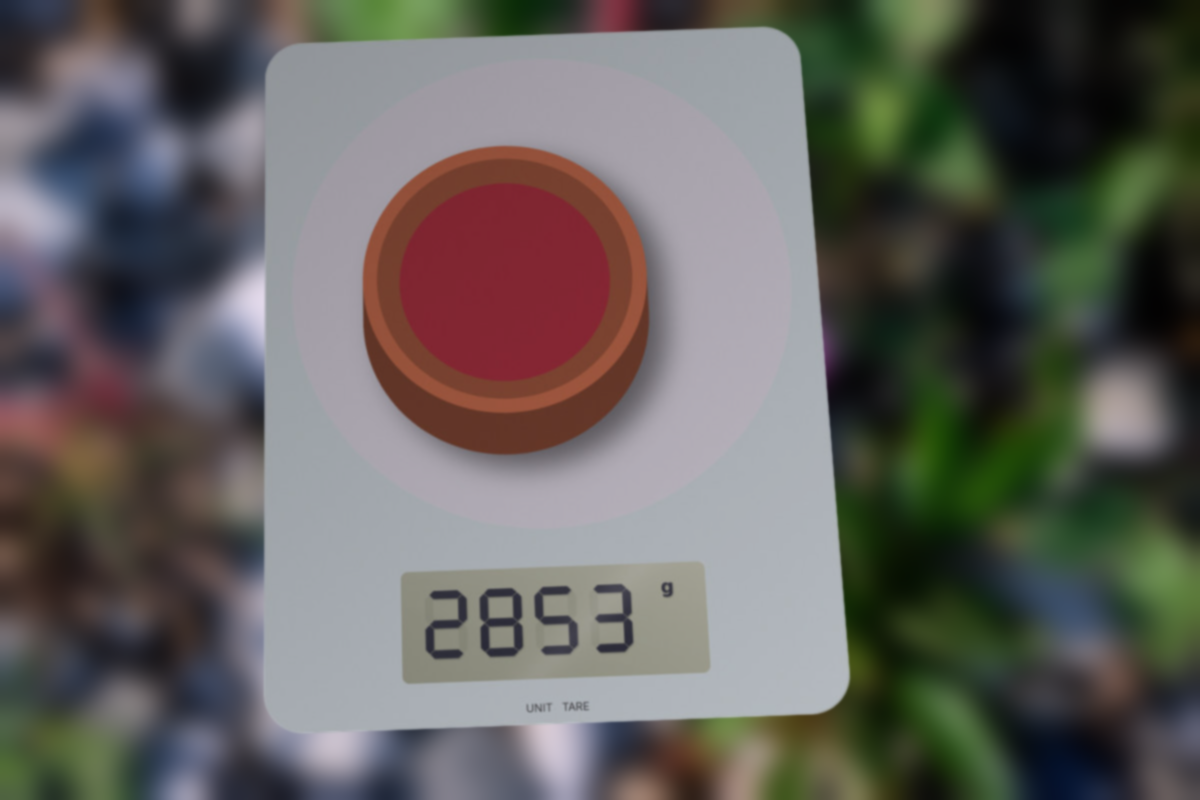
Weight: 2853 g
